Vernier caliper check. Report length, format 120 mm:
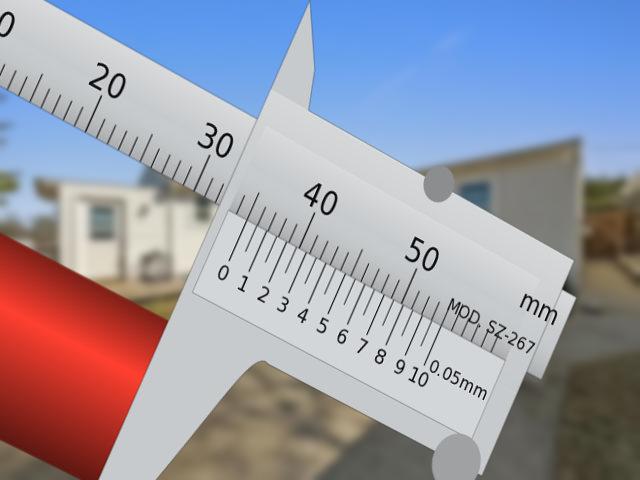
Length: 35.0 mm
